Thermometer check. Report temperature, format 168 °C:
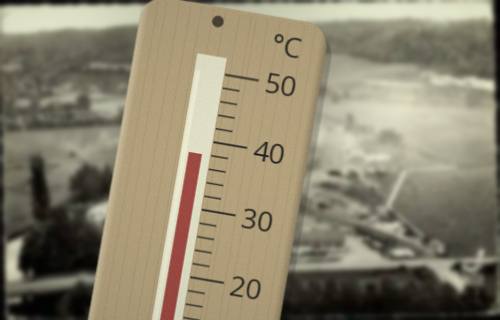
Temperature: 38 °C
